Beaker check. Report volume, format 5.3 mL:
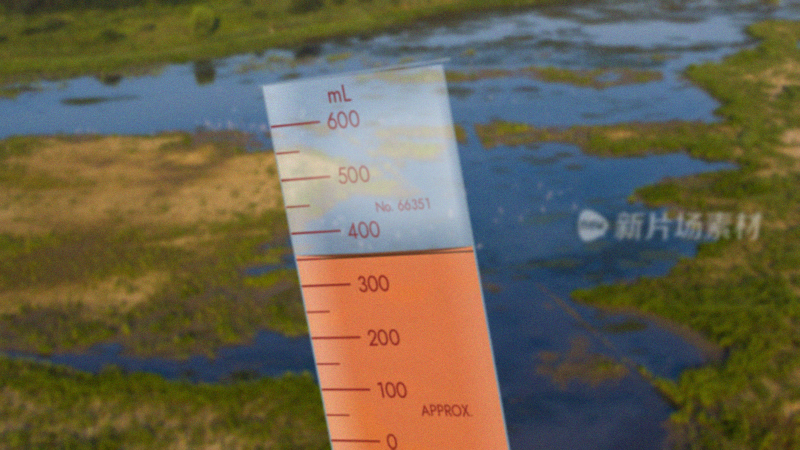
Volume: 350 mL
